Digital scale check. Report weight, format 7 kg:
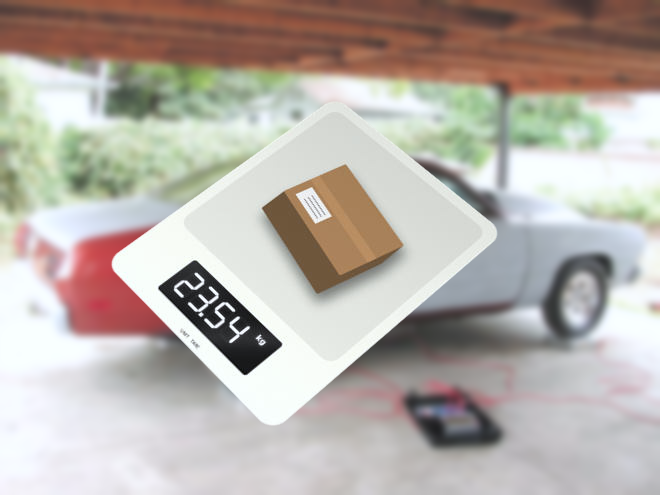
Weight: 23.54 kg
